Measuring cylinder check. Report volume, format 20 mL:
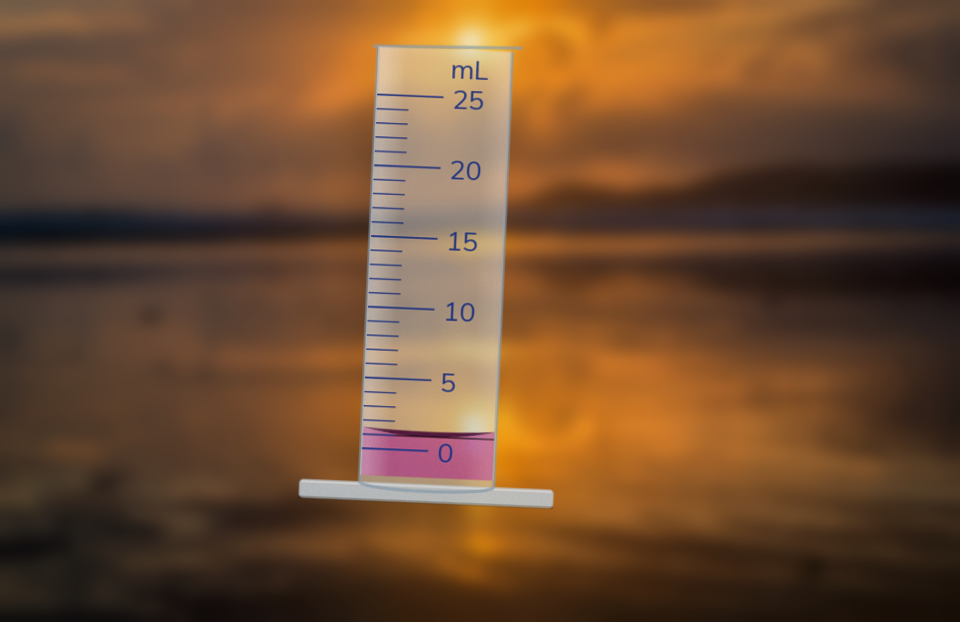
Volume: 1 mL
